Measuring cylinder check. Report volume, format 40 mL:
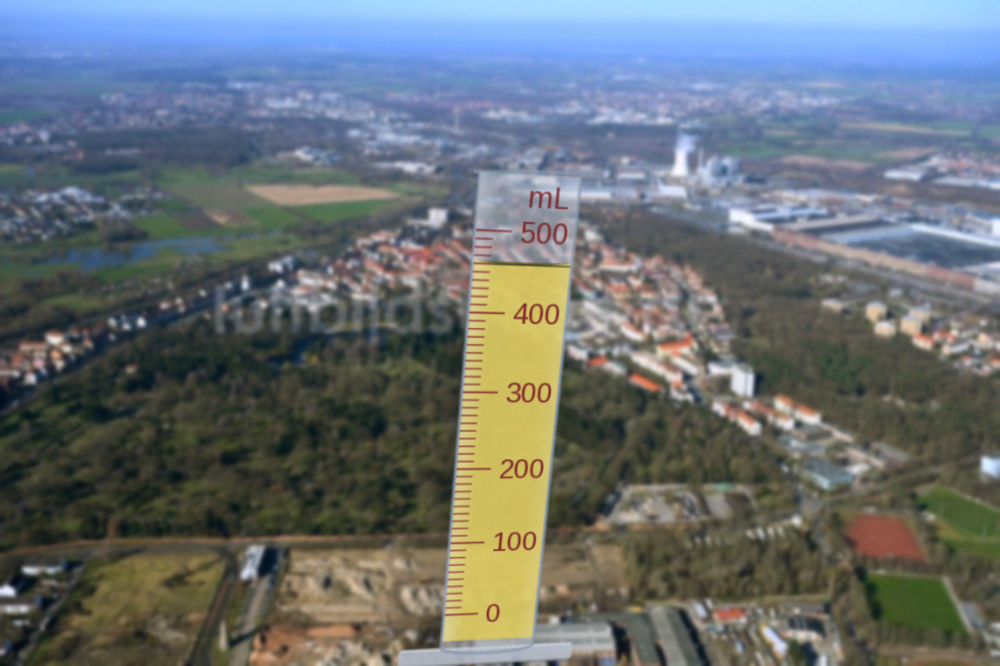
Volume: 460 mL
